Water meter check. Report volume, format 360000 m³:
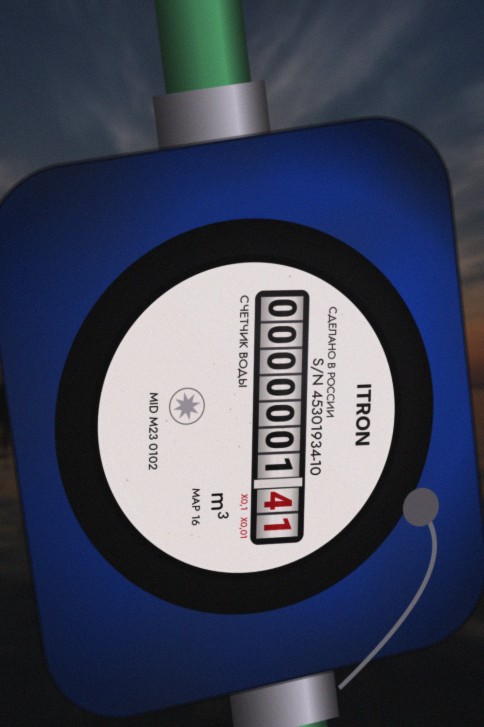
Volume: 1.41 m³
